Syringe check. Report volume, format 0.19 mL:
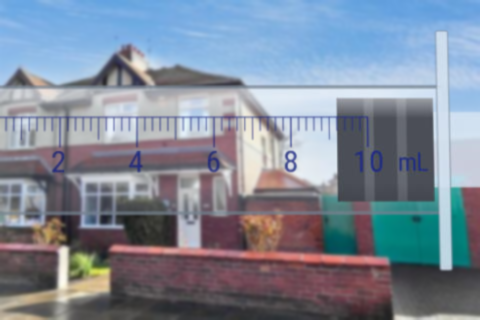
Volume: 9.2 mL
